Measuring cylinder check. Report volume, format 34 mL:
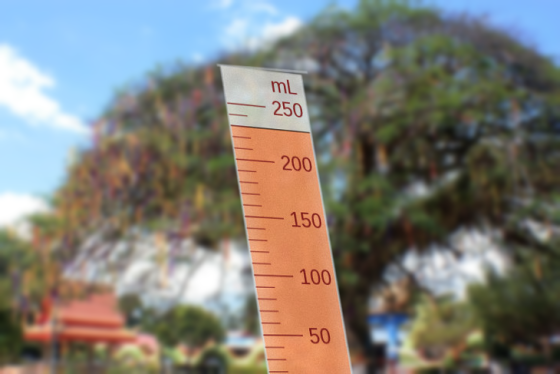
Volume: 230 mL
